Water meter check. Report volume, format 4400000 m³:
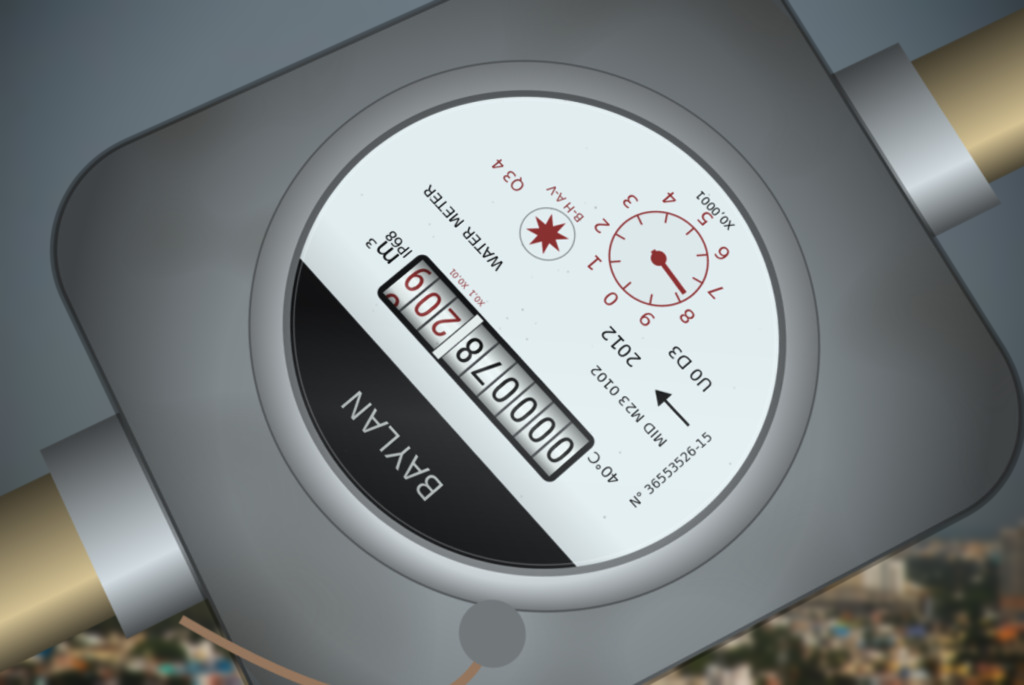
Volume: 78.2087 m³
